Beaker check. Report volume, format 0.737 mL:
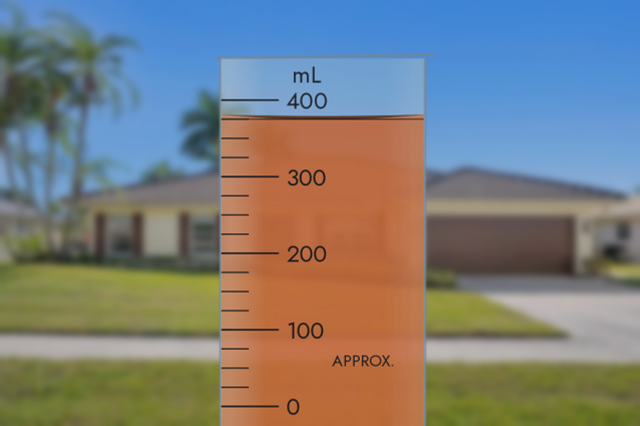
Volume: 375 mL
